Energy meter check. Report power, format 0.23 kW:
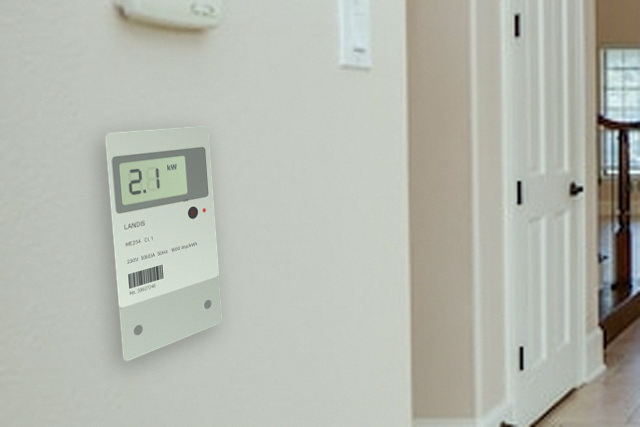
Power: 2.1 kW
